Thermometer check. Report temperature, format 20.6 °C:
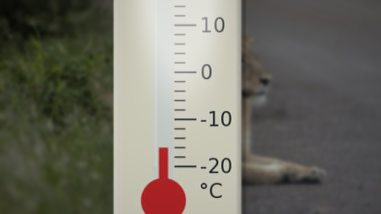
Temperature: -16 °C
